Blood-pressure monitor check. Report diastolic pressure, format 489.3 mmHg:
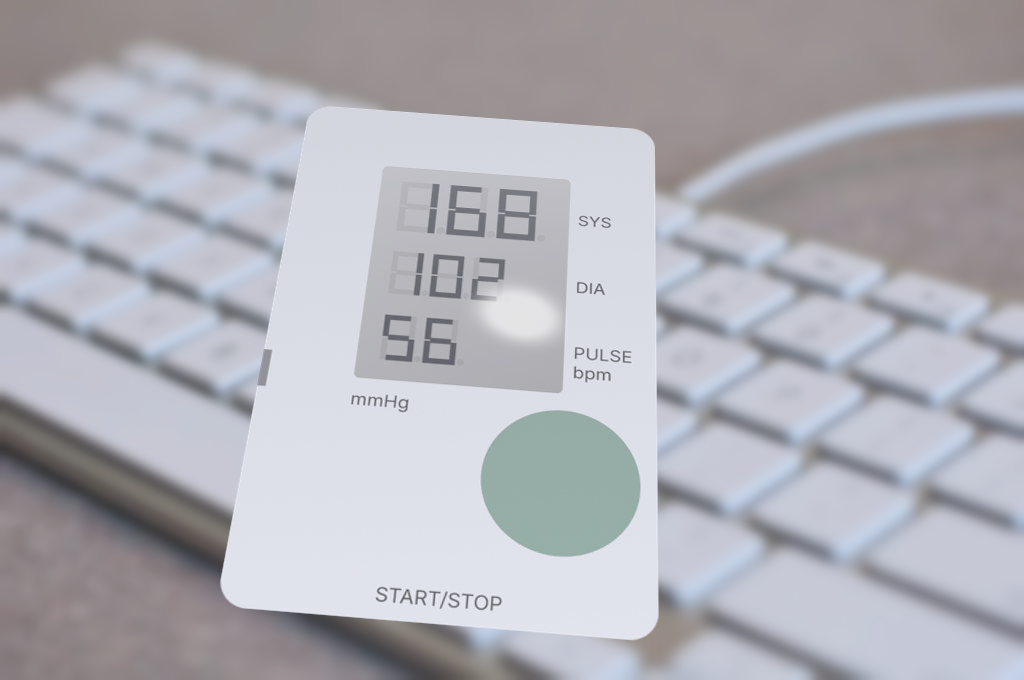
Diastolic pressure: 102 mmHg
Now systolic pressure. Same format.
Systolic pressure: 168 mmHg
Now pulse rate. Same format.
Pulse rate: 56 bpm
